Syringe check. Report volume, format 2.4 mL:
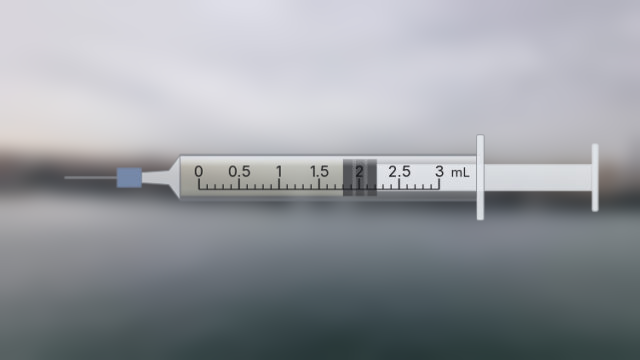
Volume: 1.8 mL
